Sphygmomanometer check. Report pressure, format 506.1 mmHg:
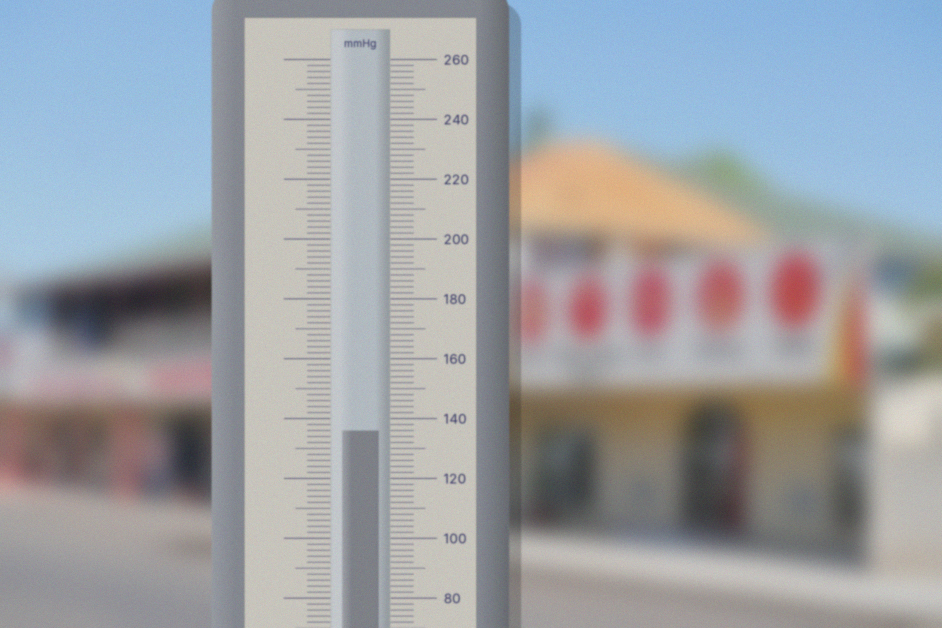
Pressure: 136 mmHg
